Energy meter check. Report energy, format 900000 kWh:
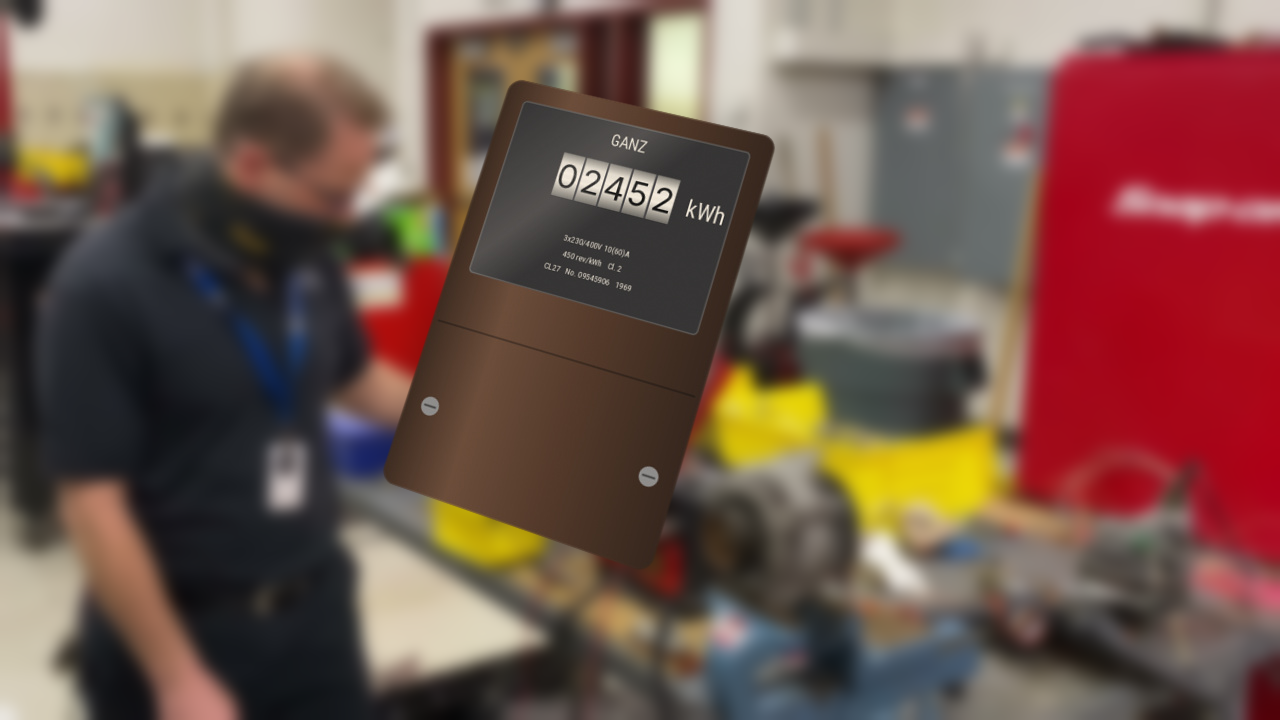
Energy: 2452 kWh
